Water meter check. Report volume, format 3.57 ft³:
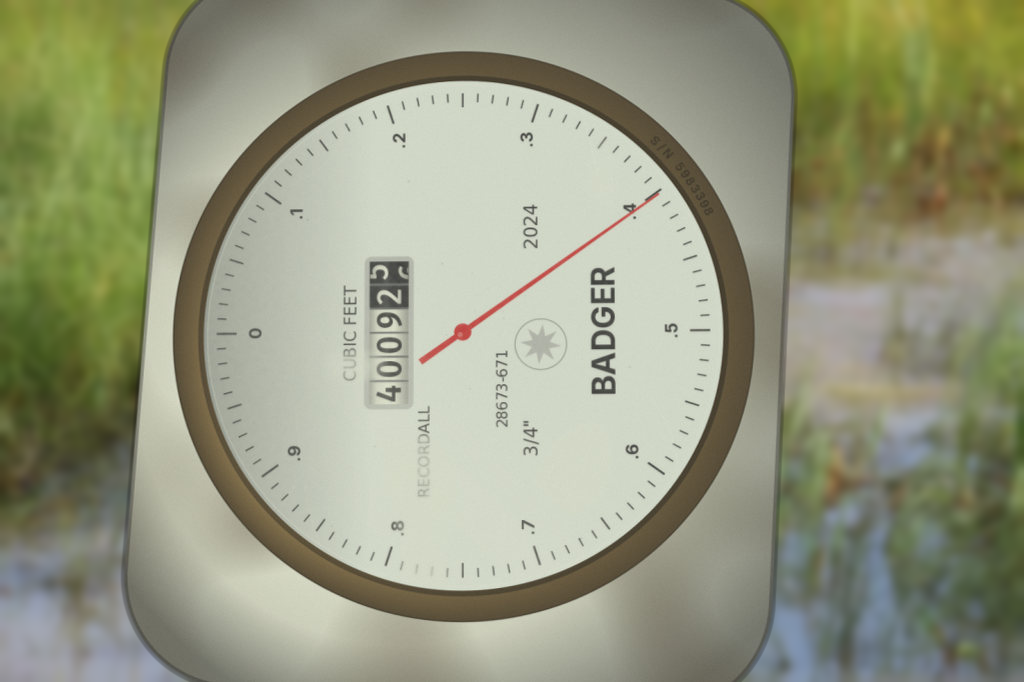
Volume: 400925.40 ft³
